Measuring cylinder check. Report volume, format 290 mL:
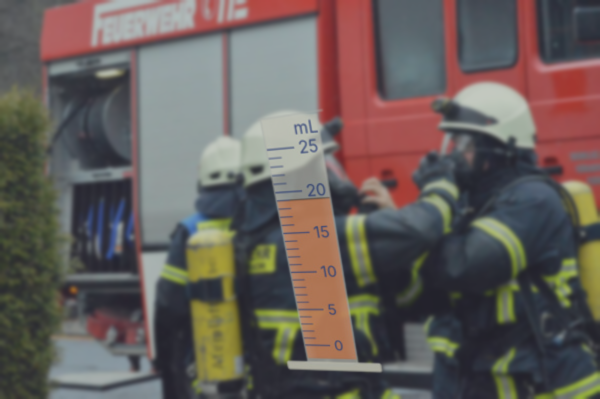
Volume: 19 mL
